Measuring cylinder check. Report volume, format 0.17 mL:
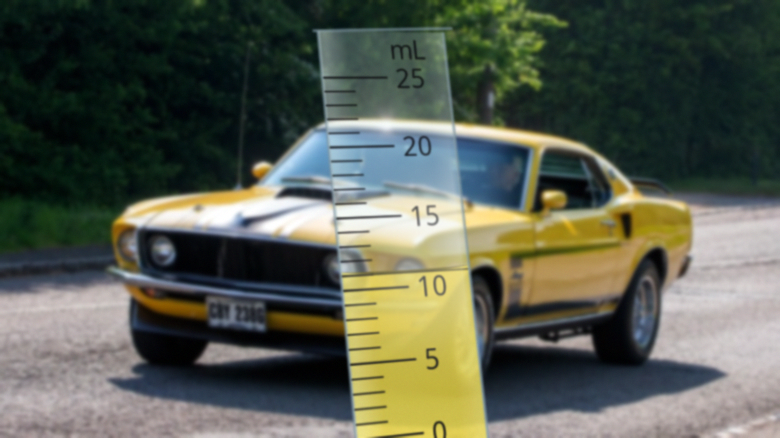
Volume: 11 mL
